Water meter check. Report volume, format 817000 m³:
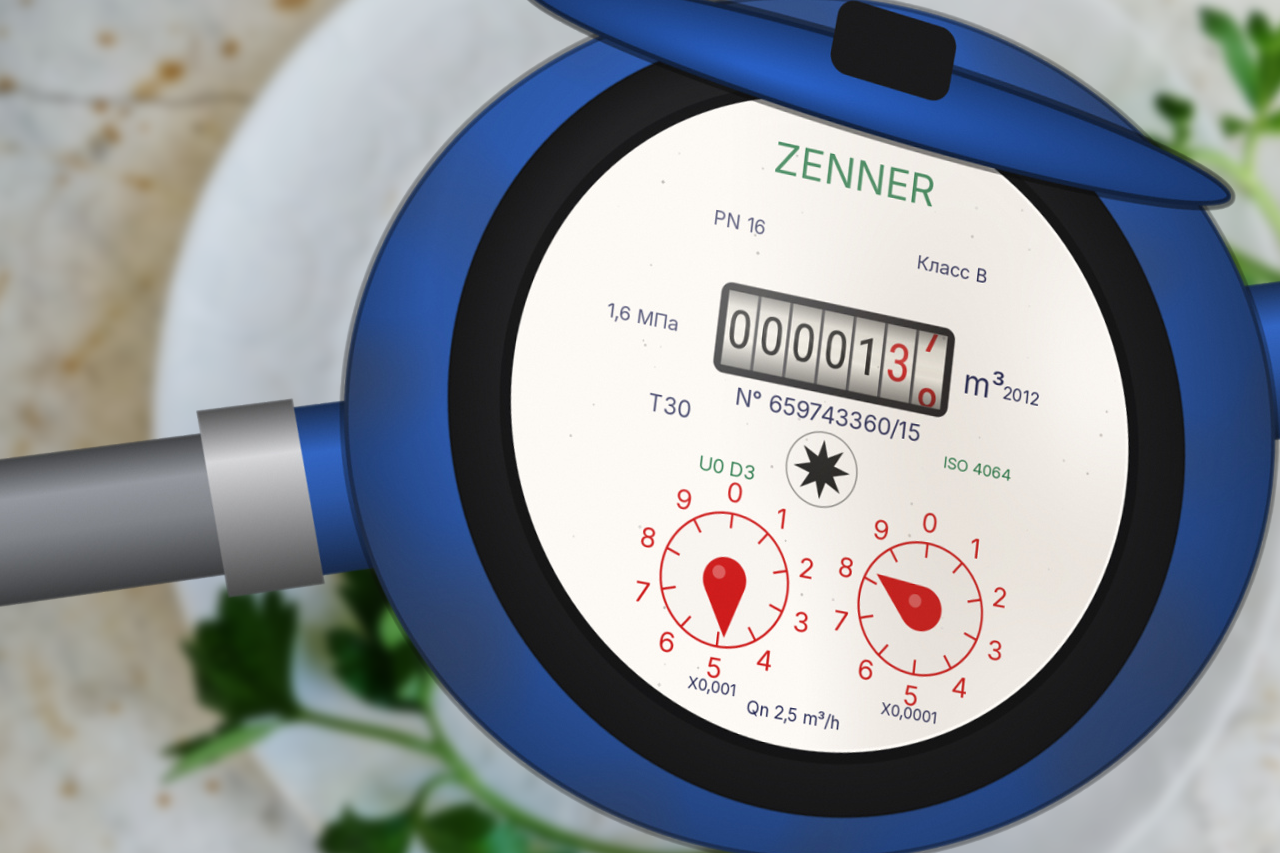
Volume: 1.3748 m³
